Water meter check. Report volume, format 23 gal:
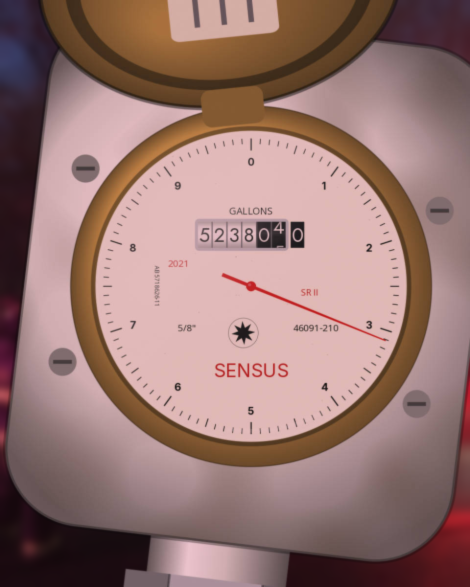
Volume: 5238043.1 gal
